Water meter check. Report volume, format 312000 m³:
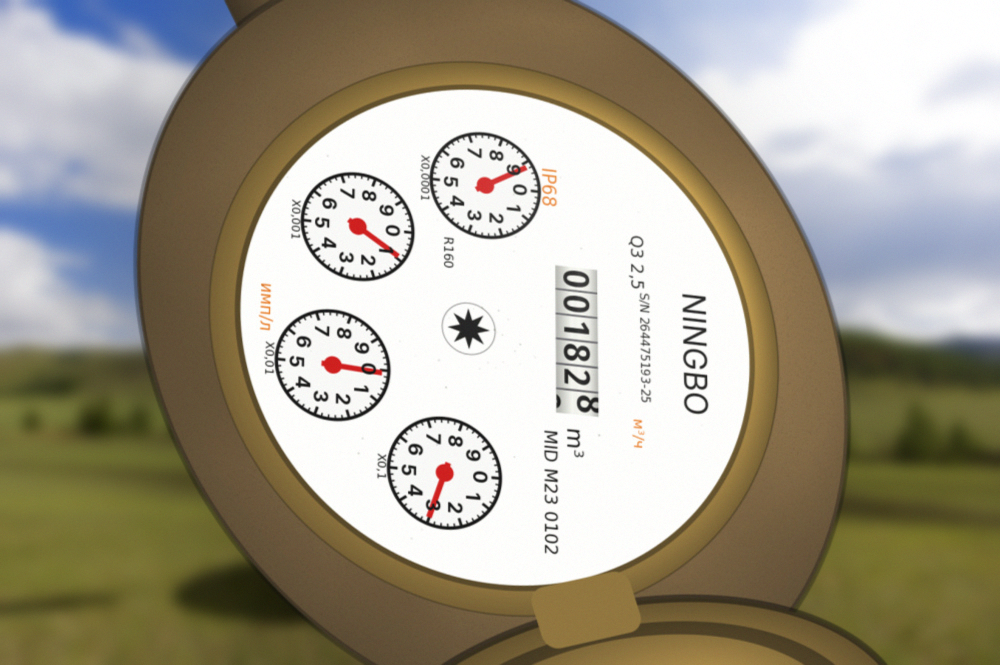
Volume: 1828.3009 m³
